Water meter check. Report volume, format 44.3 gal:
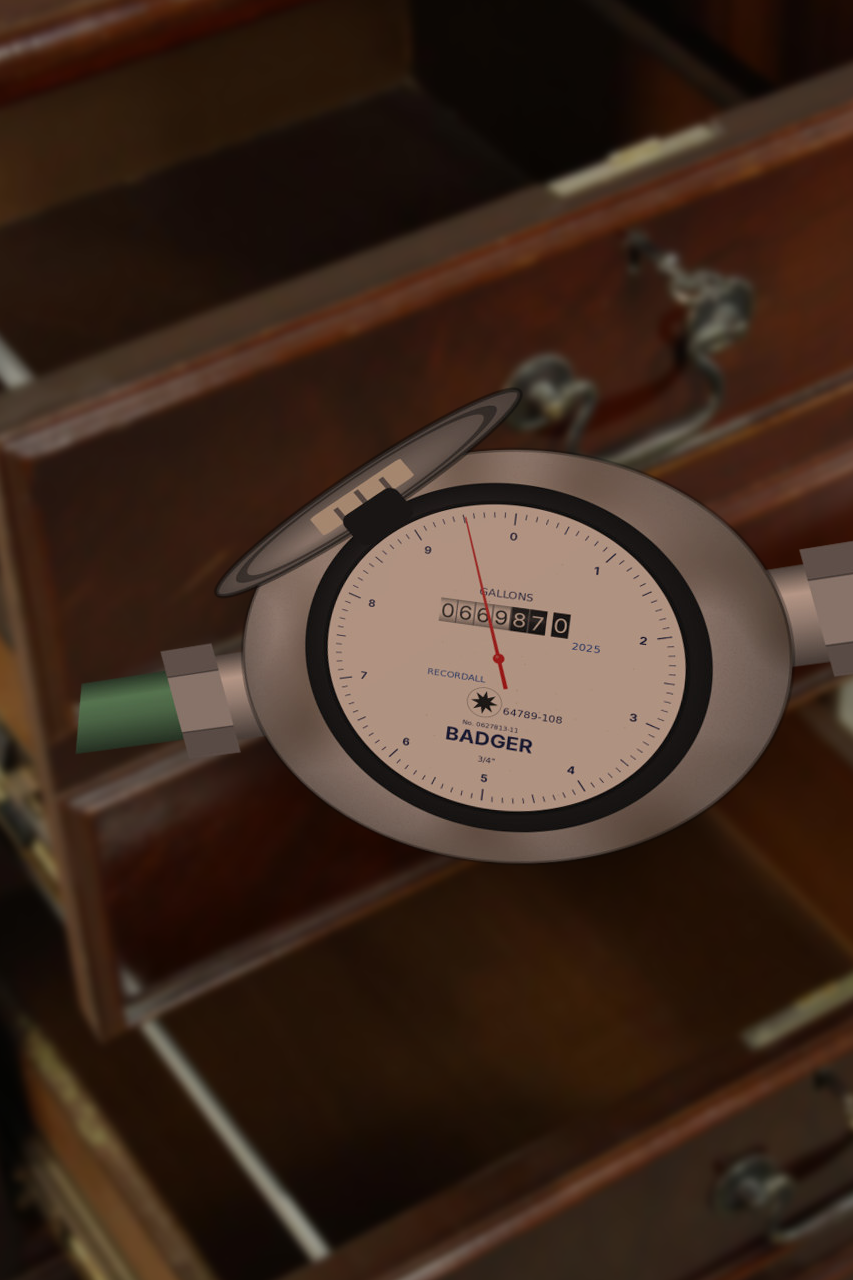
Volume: 669869.5 gal
